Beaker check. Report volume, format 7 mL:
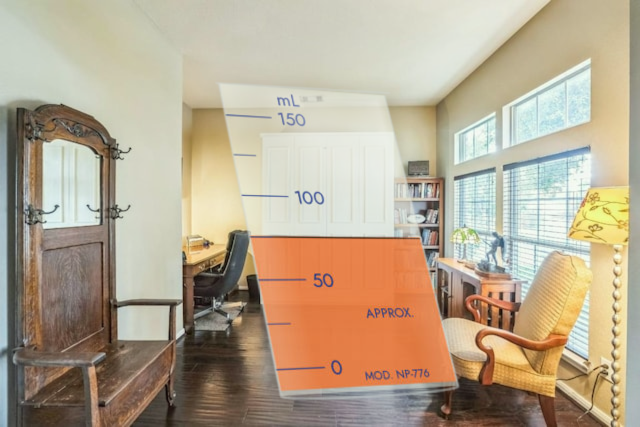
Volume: 75 mL
